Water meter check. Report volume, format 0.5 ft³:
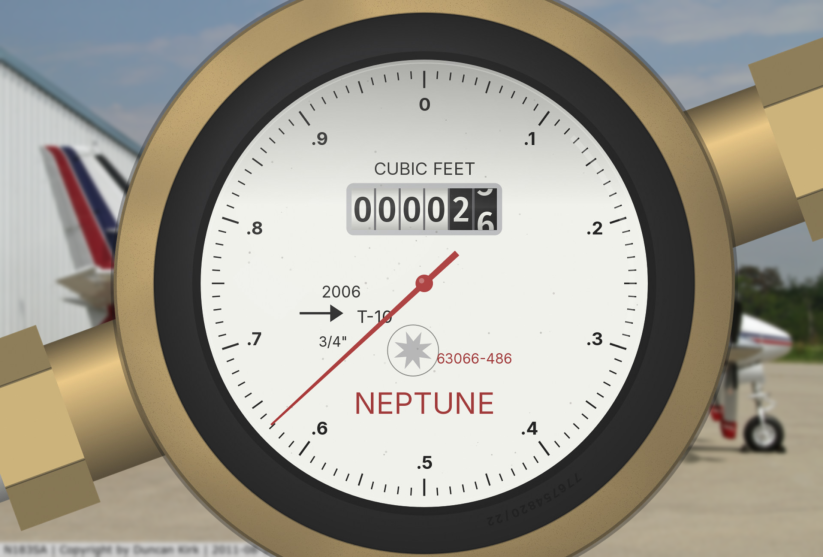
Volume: 25.63 ft³
